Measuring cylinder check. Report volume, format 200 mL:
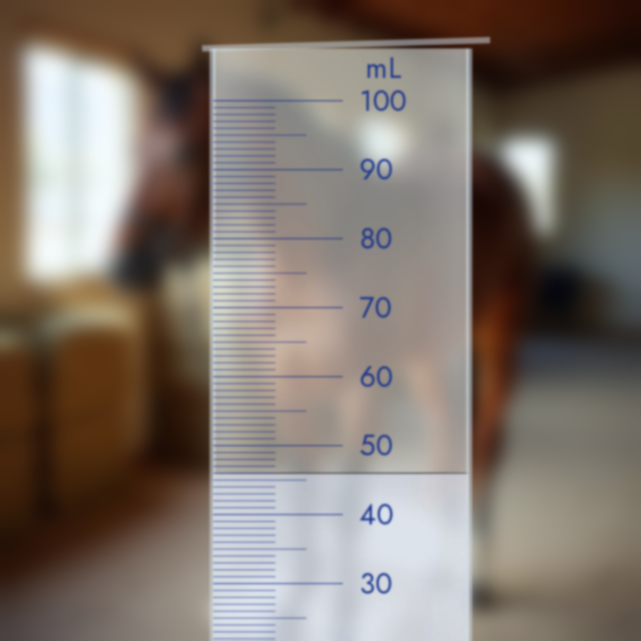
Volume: 46 mL
